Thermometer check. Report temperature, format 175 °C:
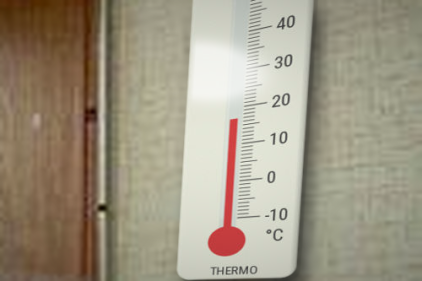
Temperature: 17 °C
